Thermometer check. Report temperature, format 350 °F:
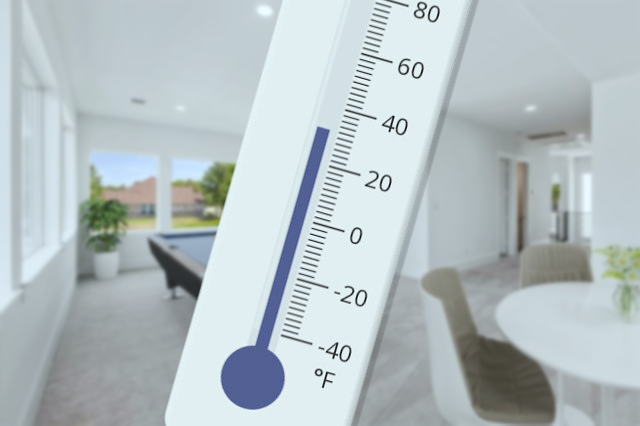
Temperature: 32 °F
